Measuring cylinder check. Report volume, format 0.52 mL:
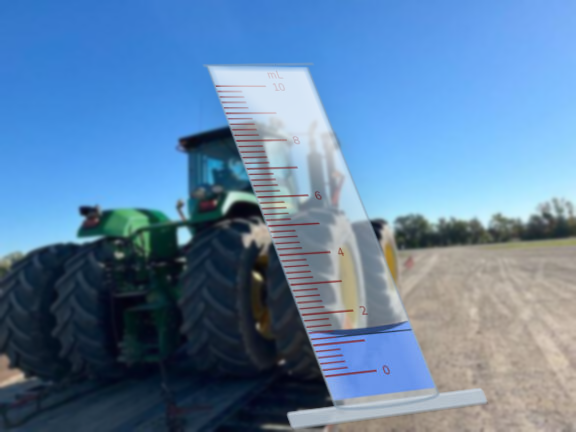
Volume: 1.2 mL
